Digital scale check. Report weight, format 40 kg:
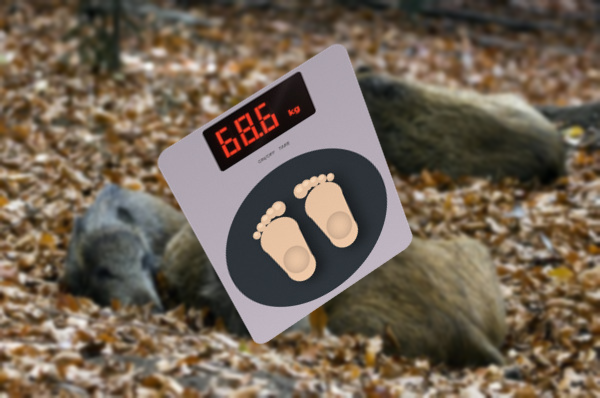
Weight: 68.6 kg
